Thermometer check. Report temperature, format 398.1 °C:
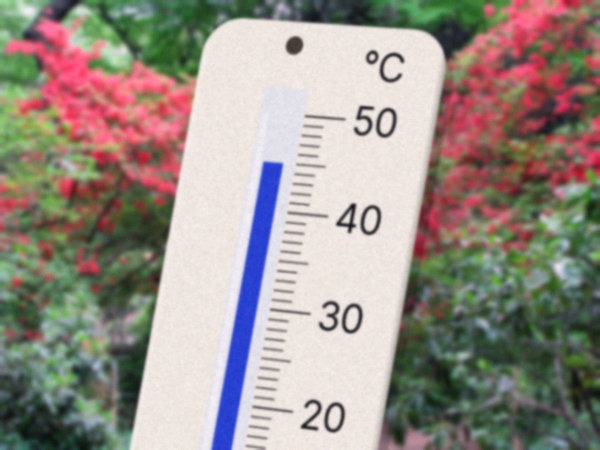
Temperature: 45 °C
